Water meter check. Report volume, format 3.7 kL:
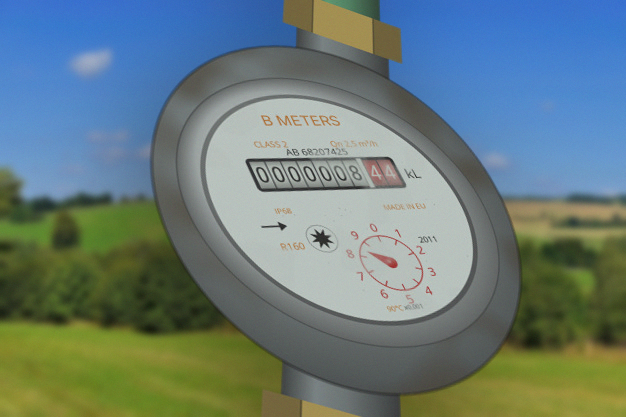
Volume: 8.448 kL
